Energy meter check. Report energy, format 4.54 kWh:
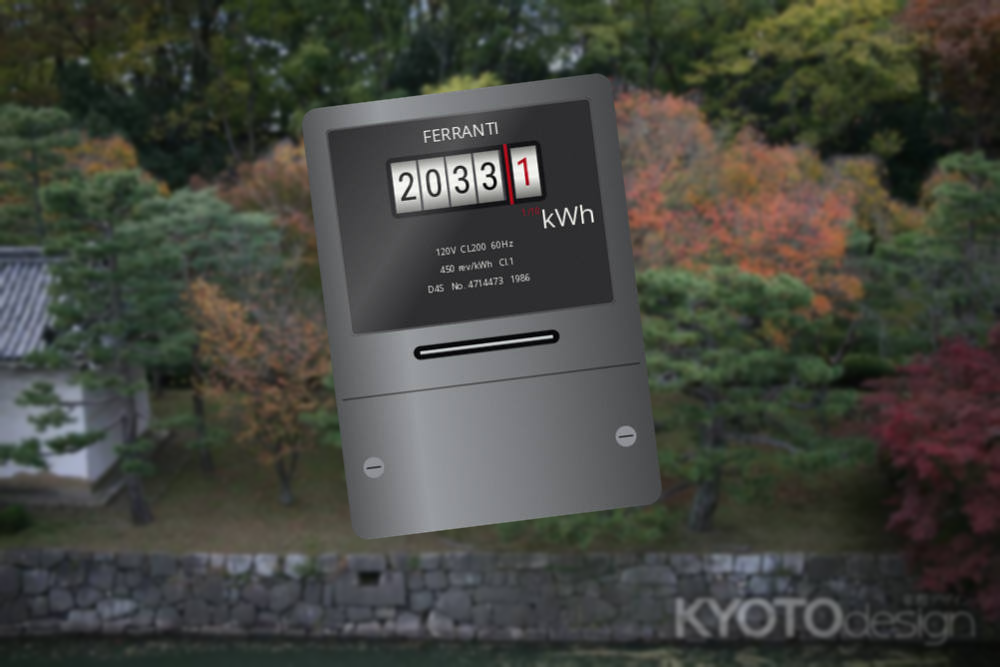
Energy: 2033.1 kWh
